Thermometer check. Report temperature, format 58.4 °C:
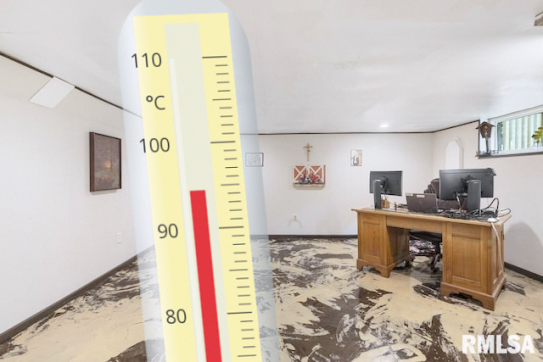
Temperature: 94.5 °C
